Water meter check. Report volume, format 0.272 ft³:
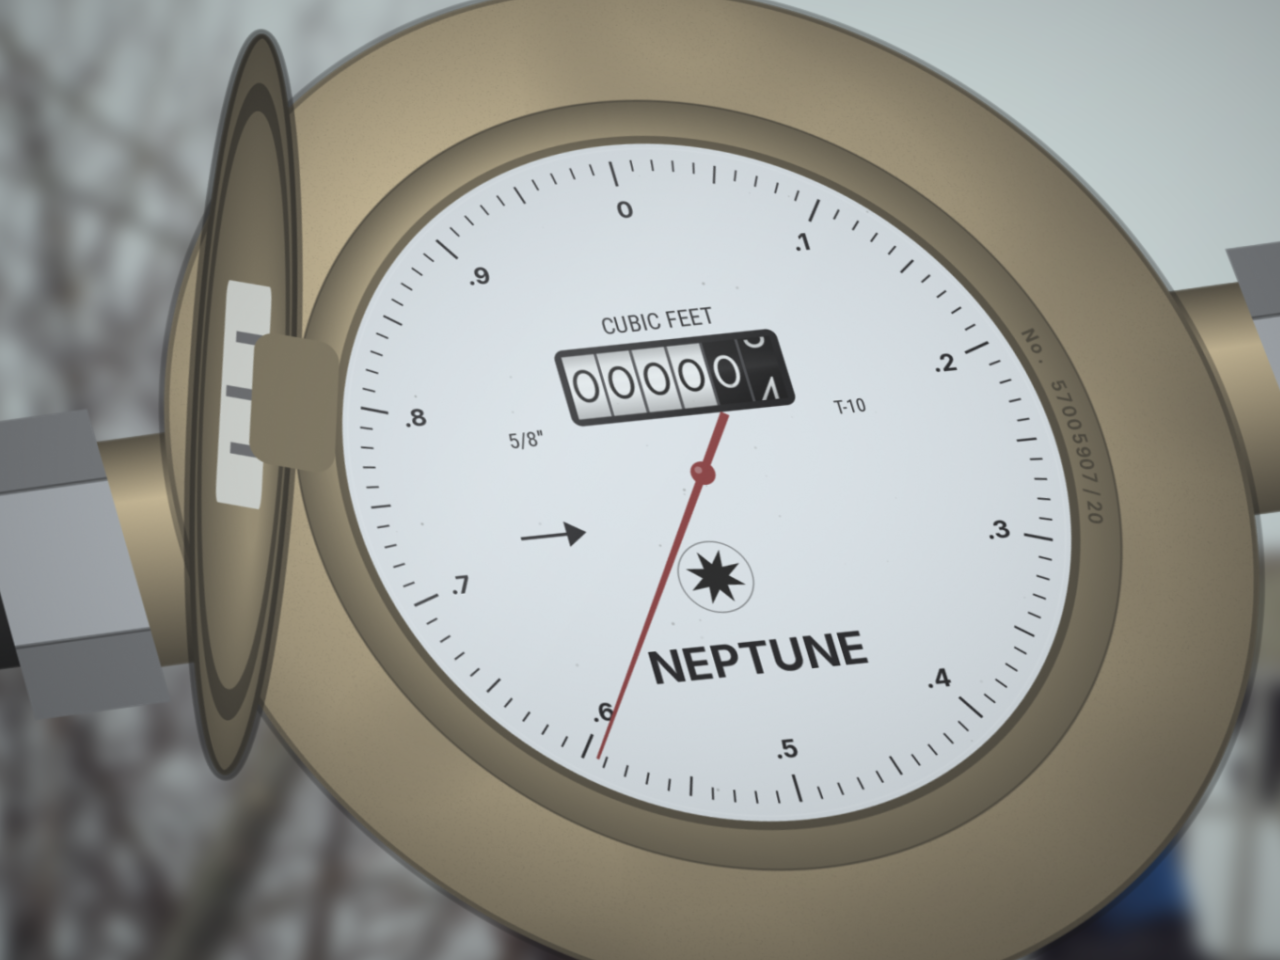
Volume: 3.59 ft³
